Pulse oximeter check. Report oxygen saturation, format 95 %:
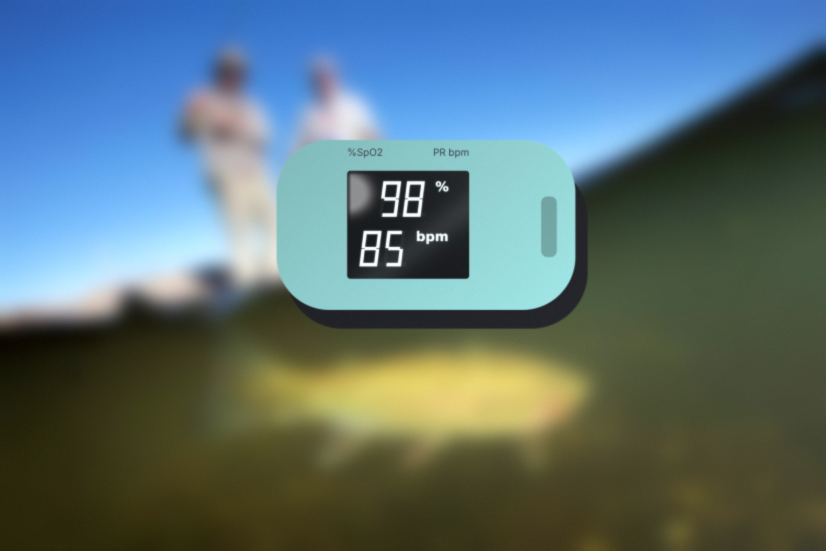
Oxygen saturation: 98 %
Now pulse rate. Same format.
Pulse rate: 85 bpm
